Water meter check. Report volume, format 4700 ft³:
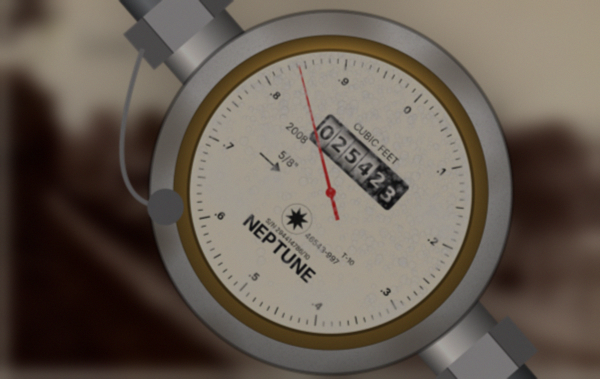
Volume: 25422.84 ft³
